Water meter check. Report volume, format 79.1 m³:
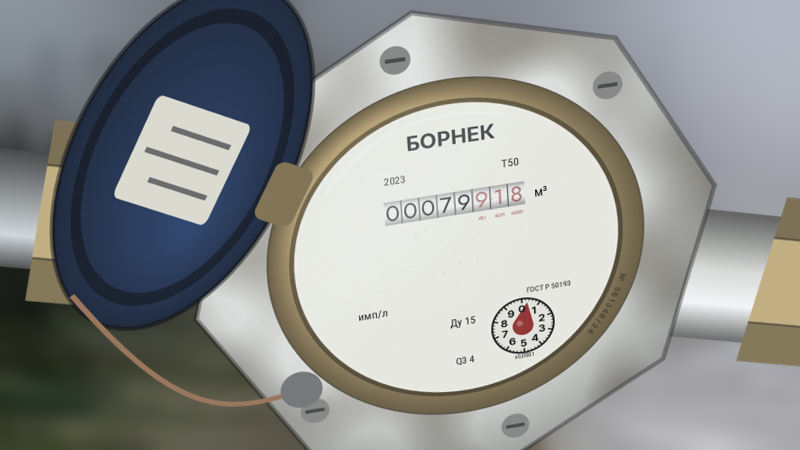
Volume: 79.9180 m³
